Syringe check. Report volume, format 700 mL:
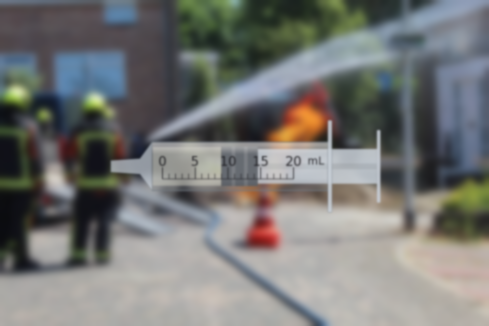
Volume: 9 mL
